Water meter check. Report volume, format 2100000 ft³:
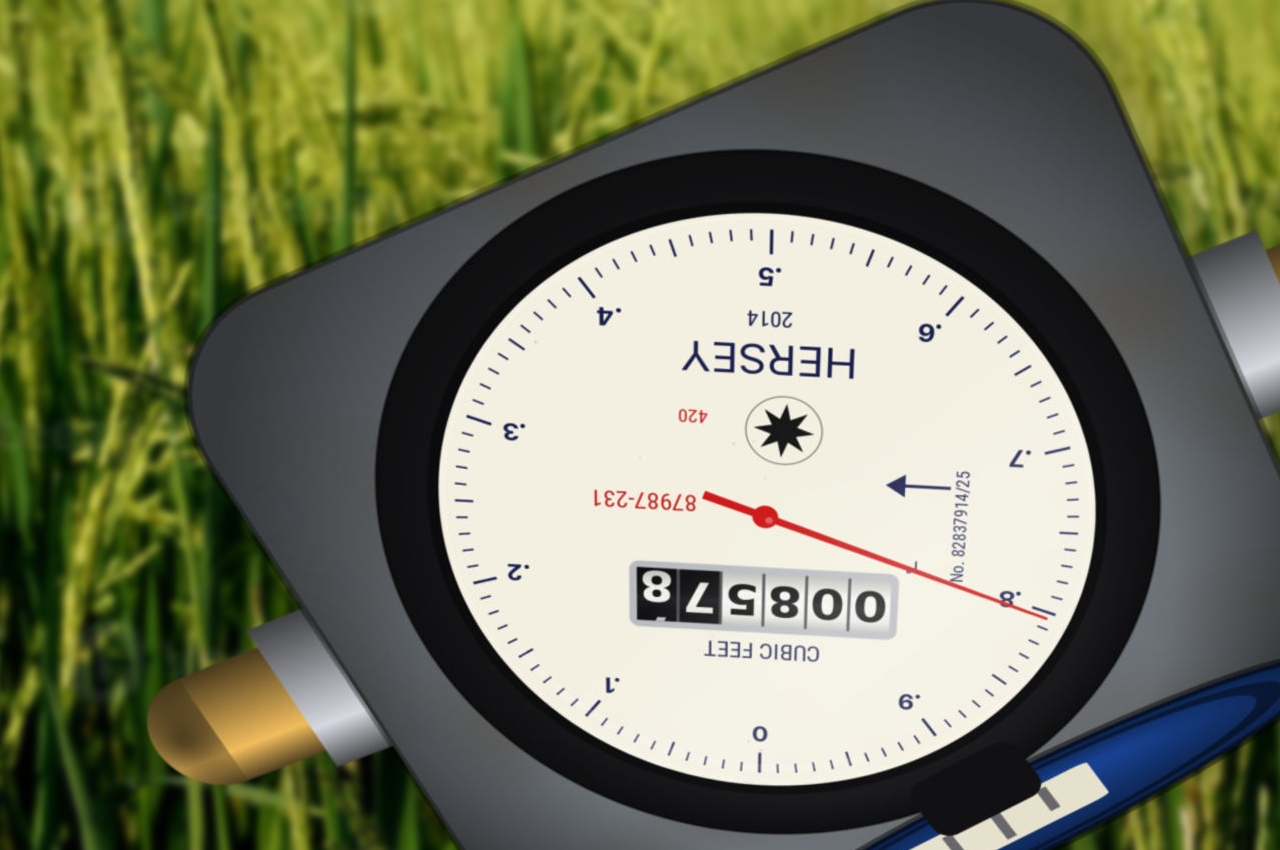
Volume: 8577.80 ft³
